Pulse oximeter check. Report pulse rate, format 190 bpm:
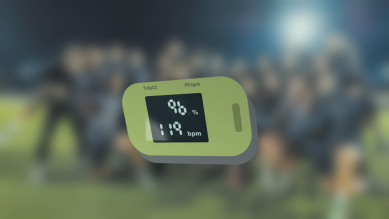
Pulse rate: 119 bpm
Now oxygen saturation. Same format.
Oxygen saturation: 96 %
